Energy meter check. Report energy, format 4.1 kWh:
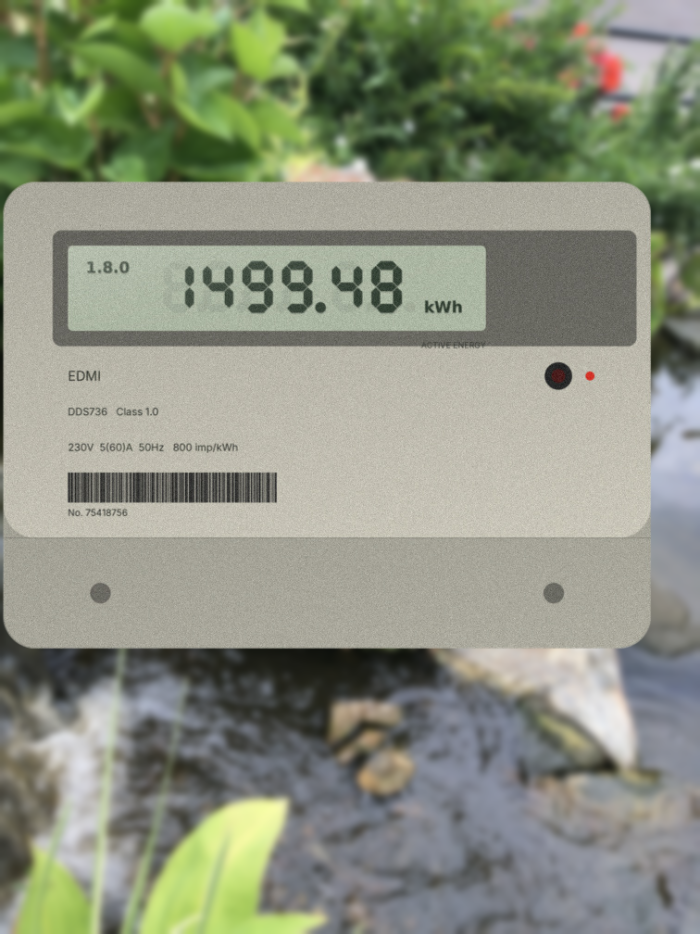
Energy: 1499.48 kWh
